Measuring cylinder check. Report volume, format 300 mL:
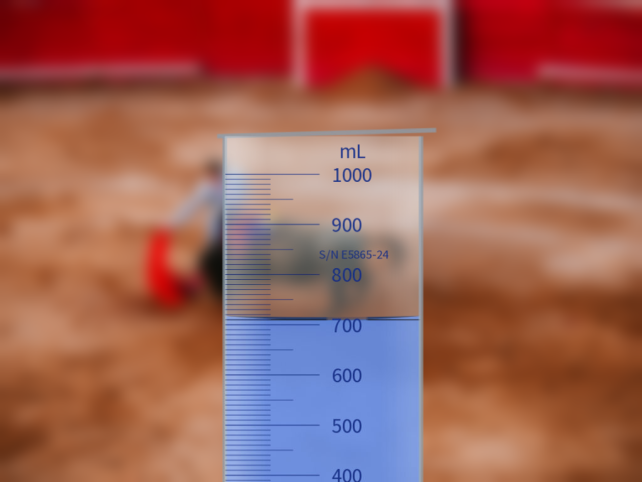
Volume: 710 mL
